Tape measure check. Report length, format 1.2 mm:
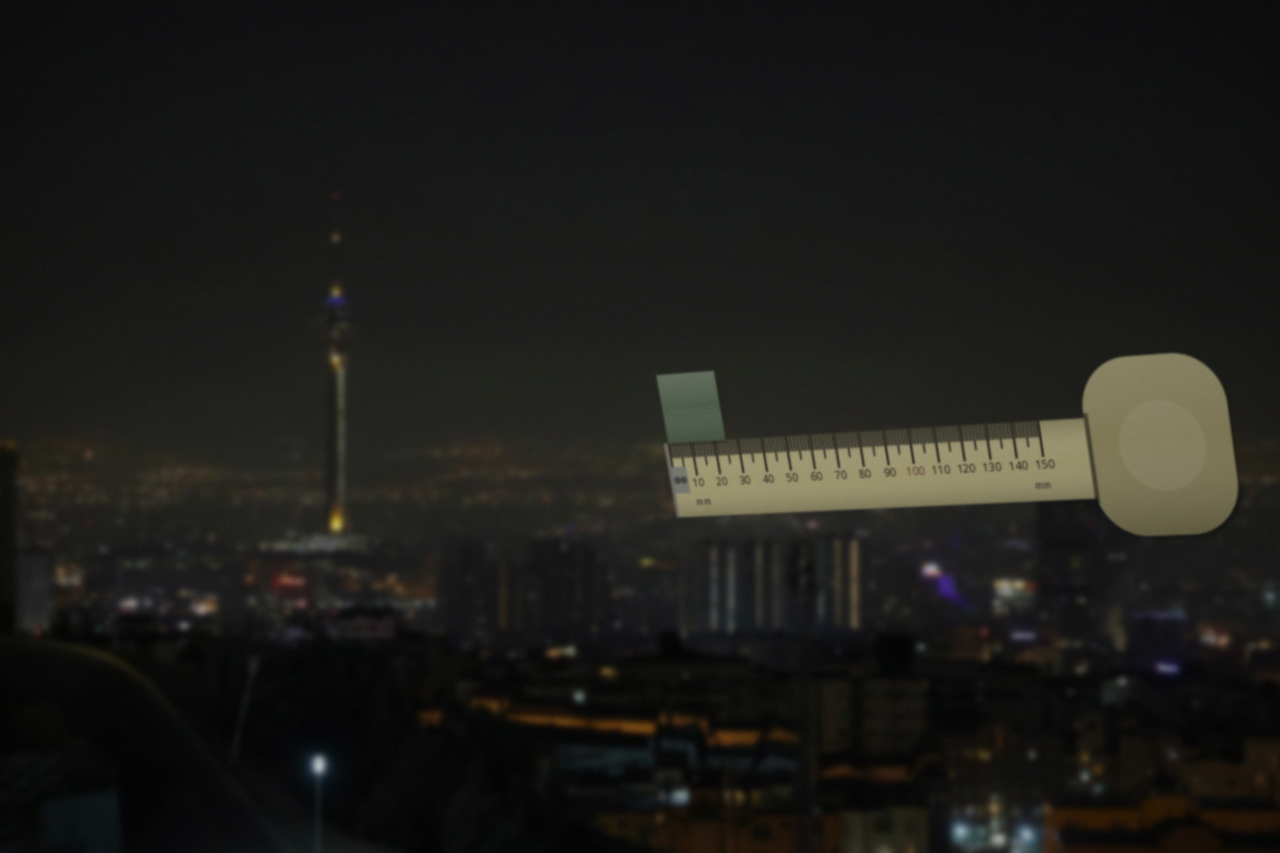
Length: 25 mm
